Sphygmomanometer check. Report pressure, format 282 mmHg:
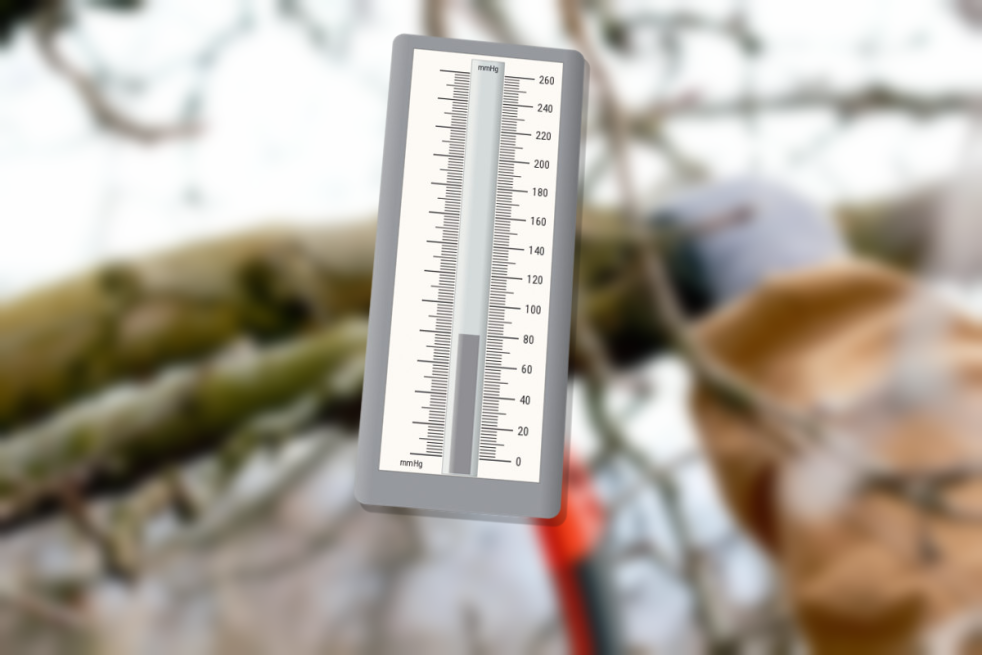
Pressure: 80 mmHg
